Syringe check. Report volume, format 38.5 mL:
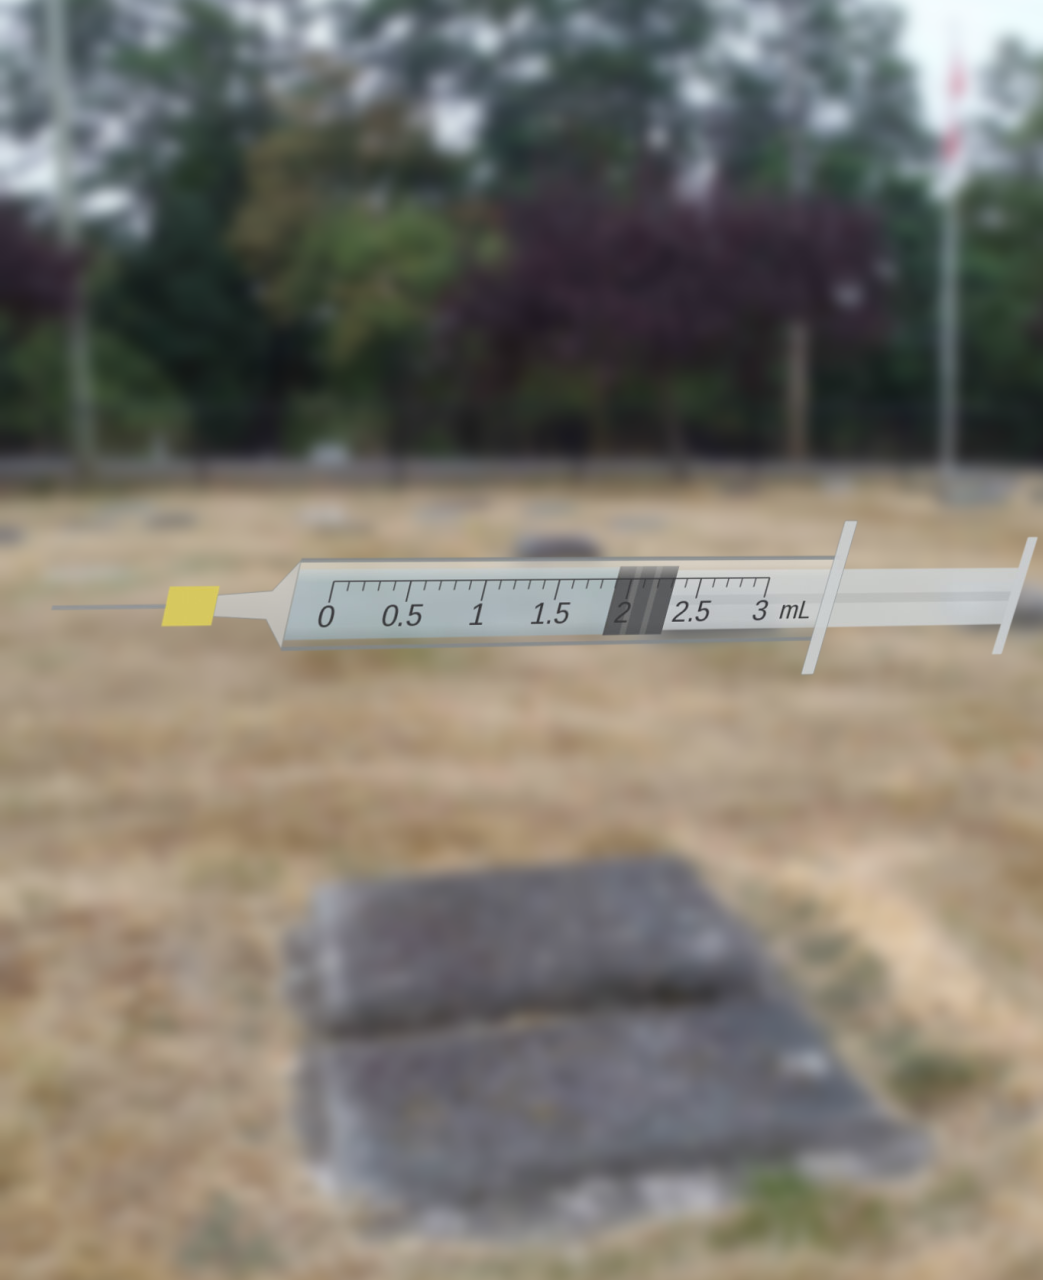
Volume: 1.9 mL
